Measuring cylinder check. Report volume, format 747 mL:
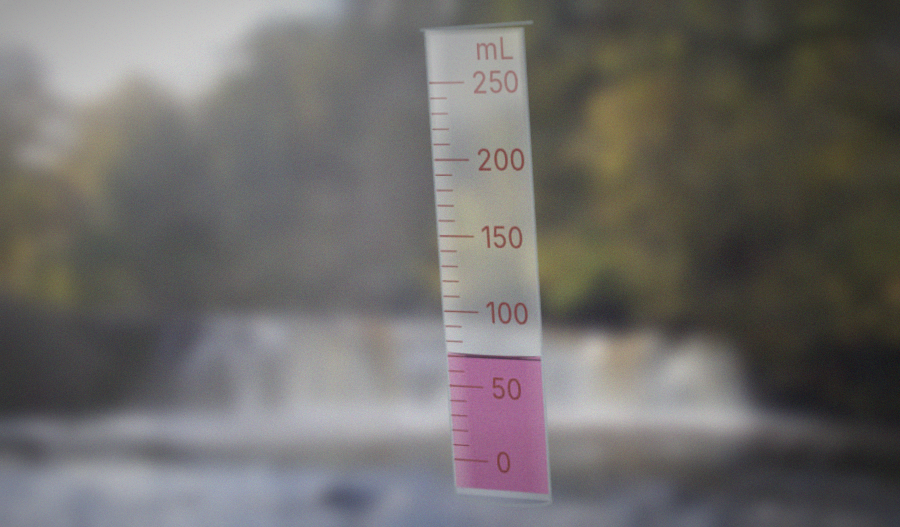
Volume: 70 mL
